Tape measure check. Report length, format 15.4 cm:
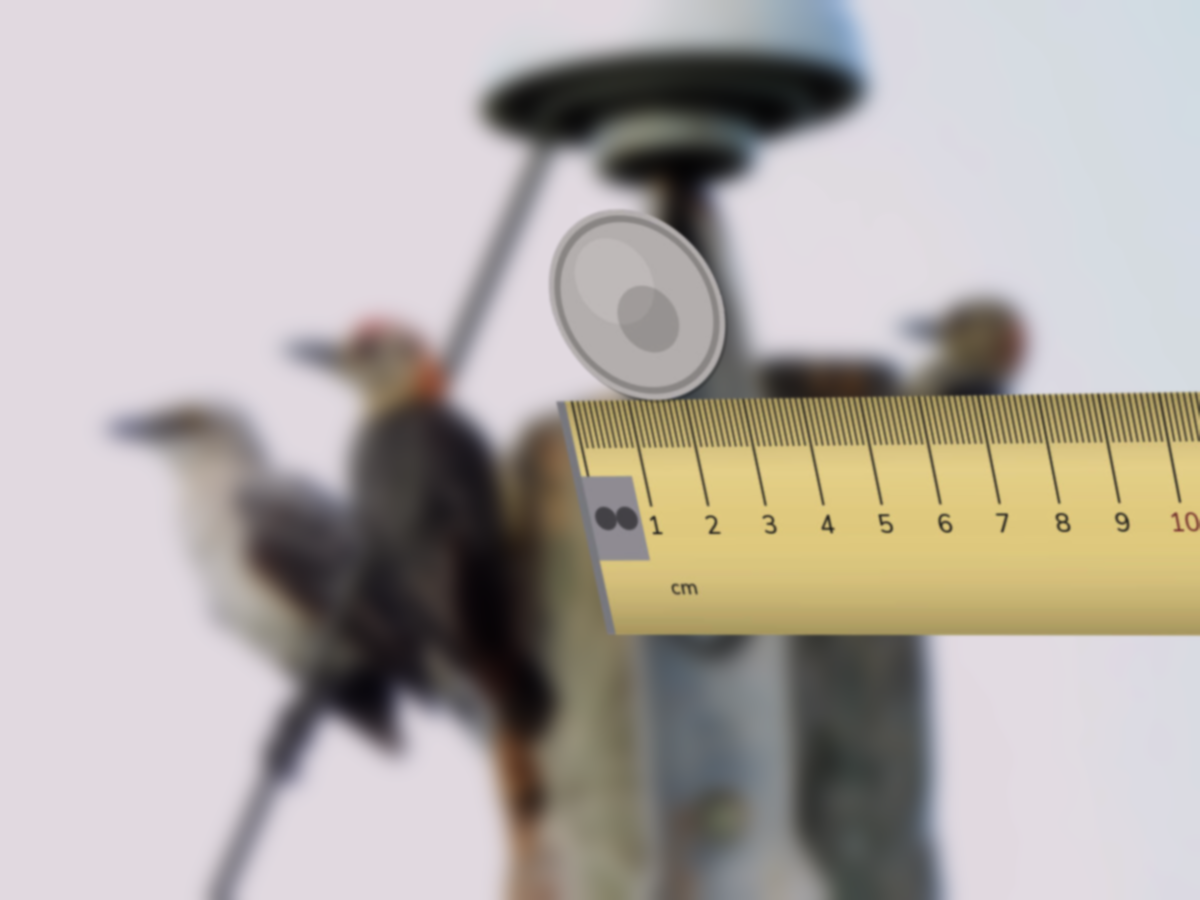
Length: 3 cm
